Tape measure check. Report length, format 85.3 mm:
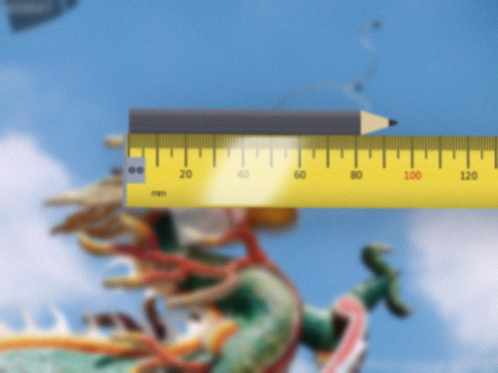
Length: 95 mm
